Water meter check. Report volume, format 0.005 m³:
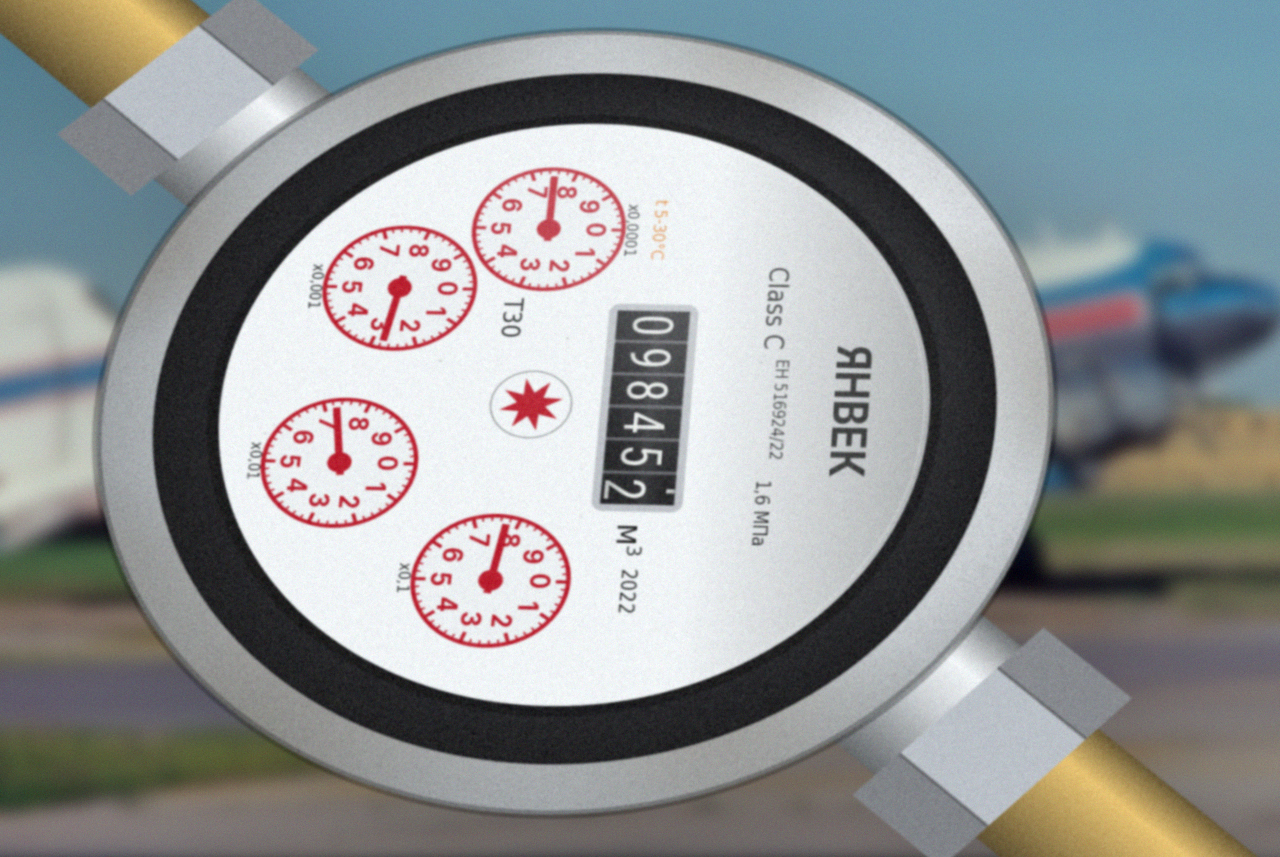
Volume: 98451.7727 m³
